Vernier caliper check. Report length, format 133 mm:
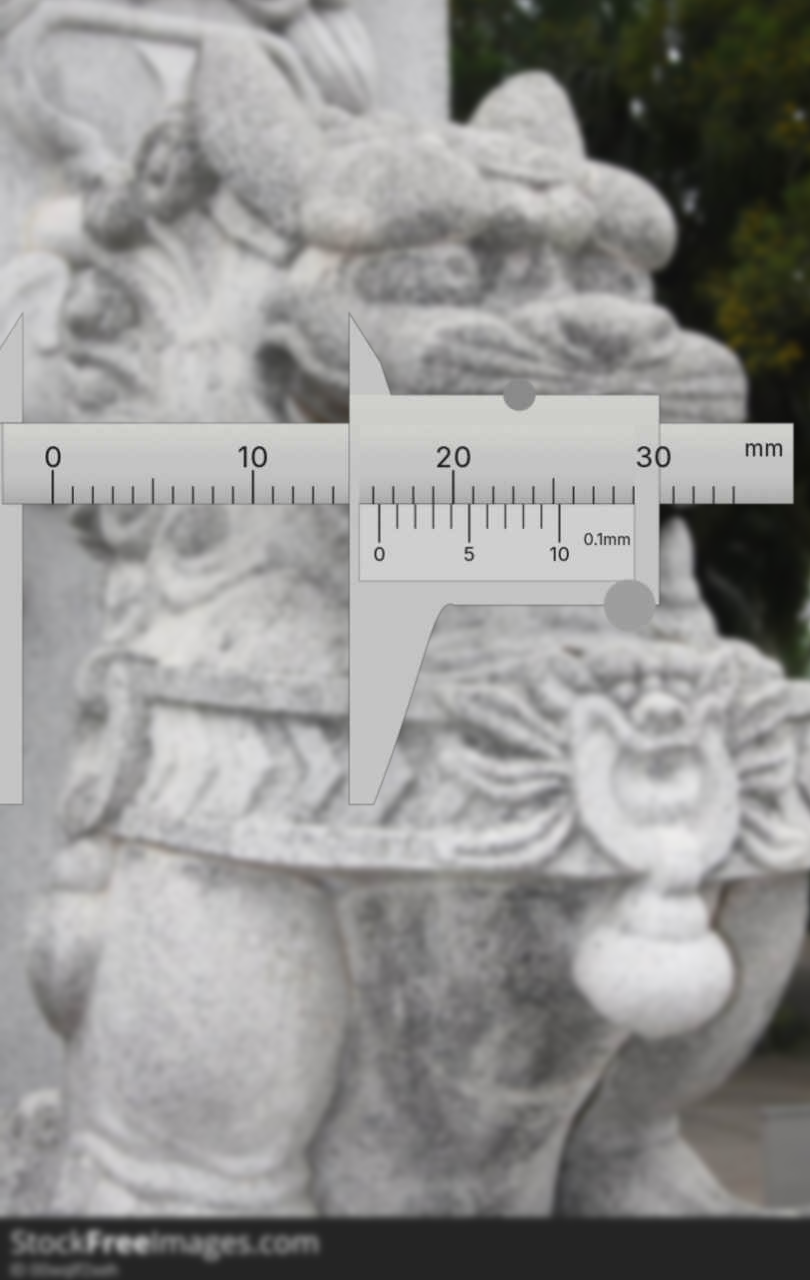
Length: 16.3 mm
